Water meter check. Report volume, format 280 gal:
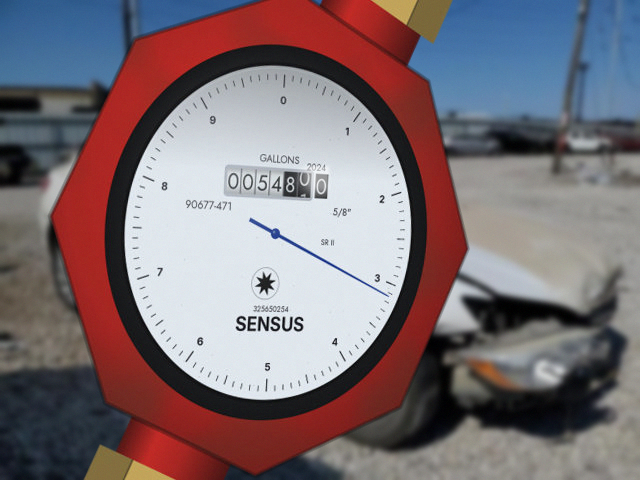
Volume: 54803.1 gal
